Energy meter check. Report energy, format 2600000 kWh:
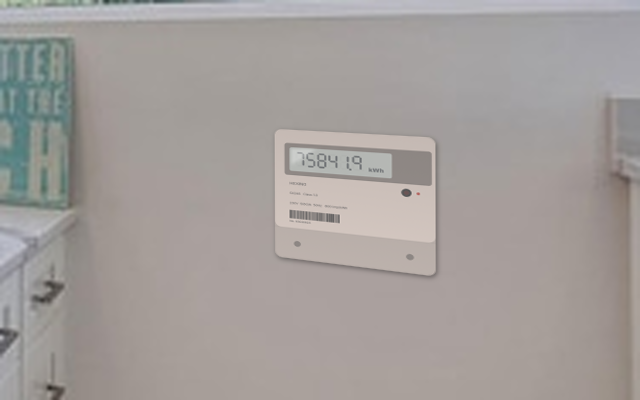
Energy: 75841.9 kWh
